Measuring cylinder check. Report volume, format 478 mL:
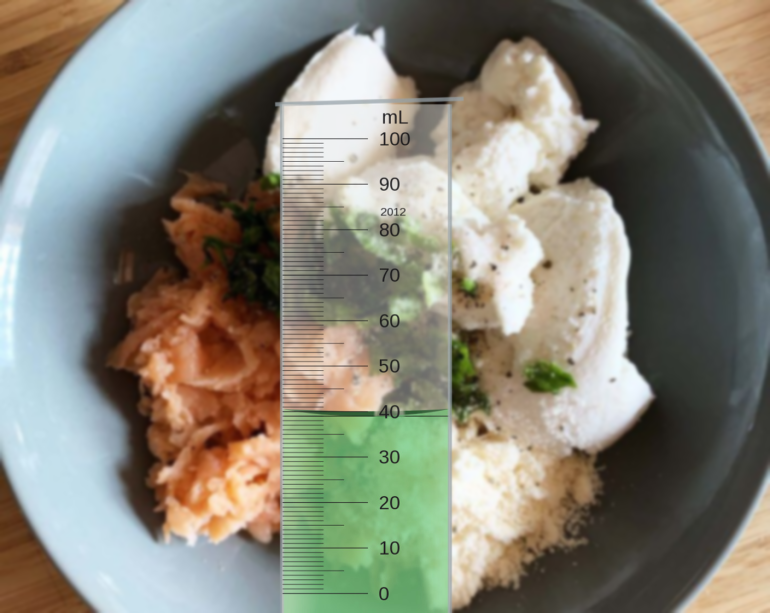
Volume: 39 mL
